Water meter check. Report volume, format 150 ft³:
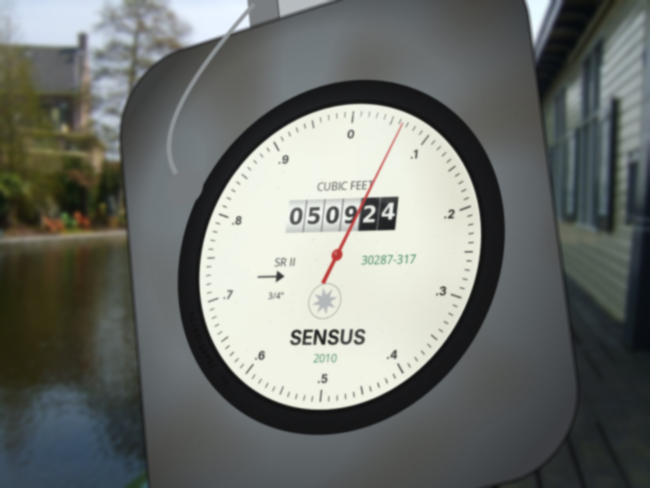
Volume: 50924.06 ft³
